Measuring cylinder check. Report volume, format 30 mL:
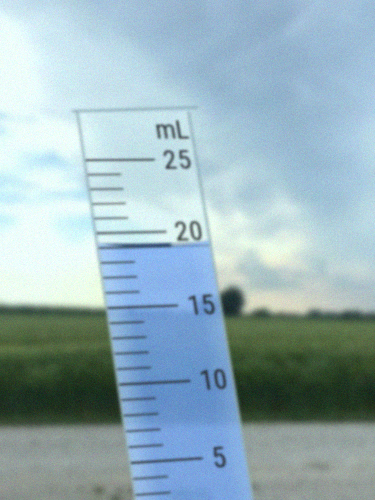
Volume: 19 mL
